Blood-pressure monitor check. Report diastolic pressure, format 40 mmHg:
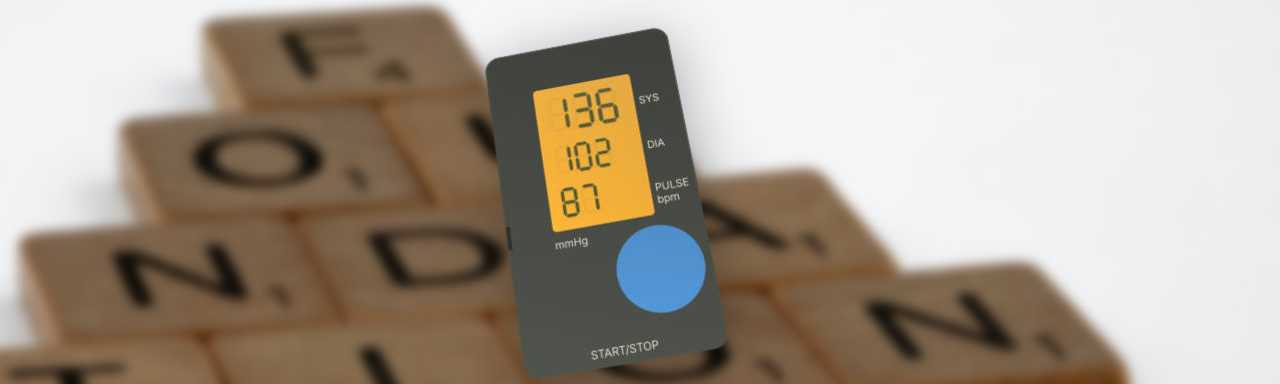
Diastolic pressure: 102 mmHg
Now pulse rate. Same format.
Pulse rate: 87 bpm
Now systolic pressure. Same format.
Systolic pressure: 136 mmHg
